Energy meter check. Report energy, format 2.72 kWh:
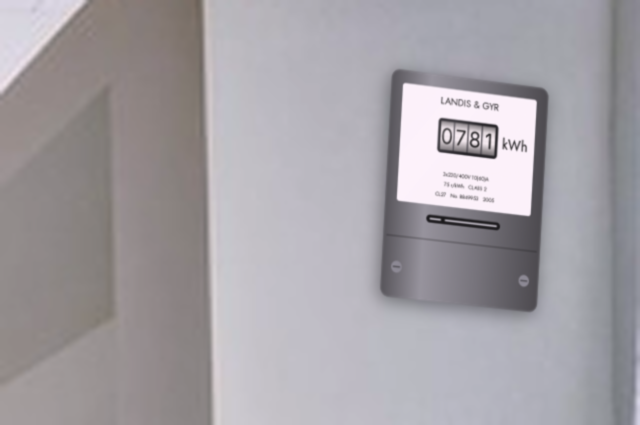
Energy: 781 kWh
